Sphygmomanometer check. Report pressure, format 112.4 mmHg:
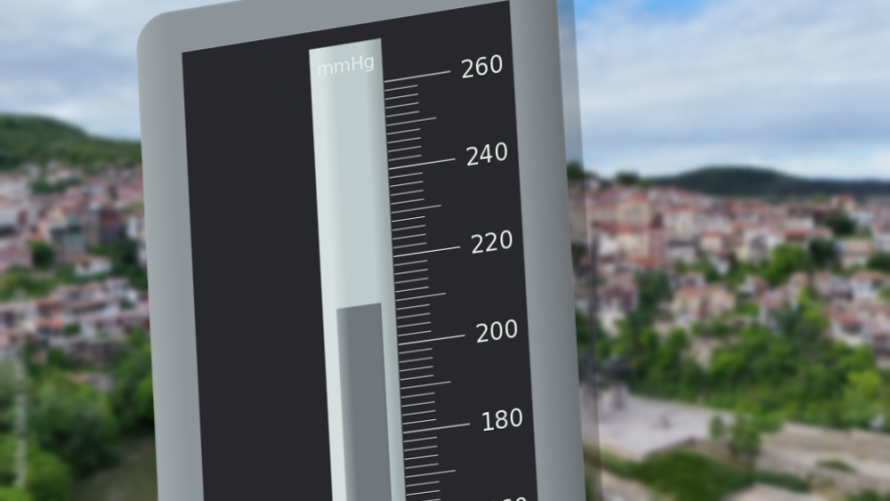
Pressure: 210 mmHg
